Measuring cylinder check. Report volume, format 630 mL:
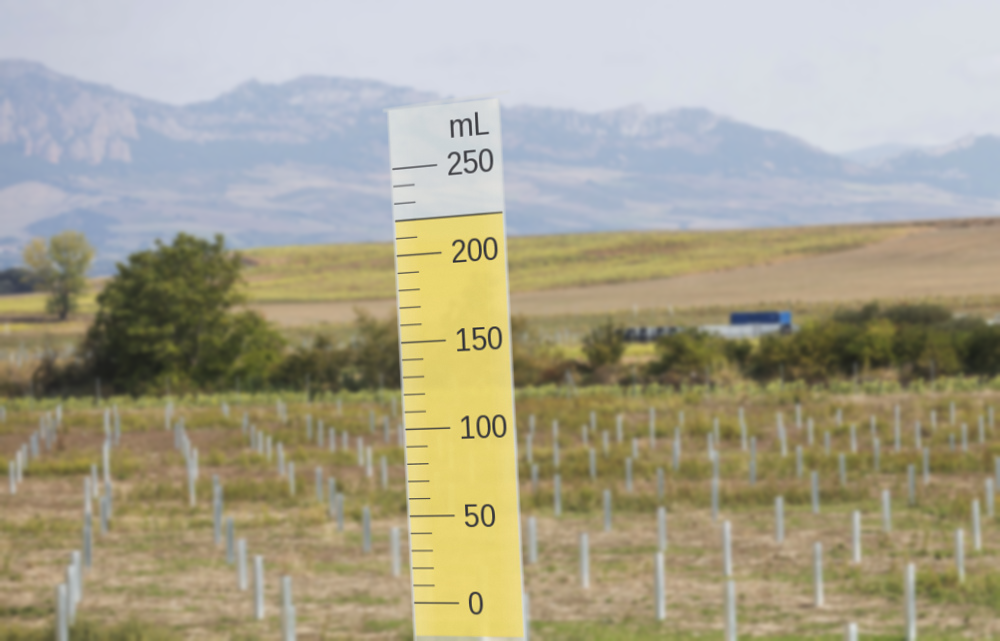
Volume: 220 mL
